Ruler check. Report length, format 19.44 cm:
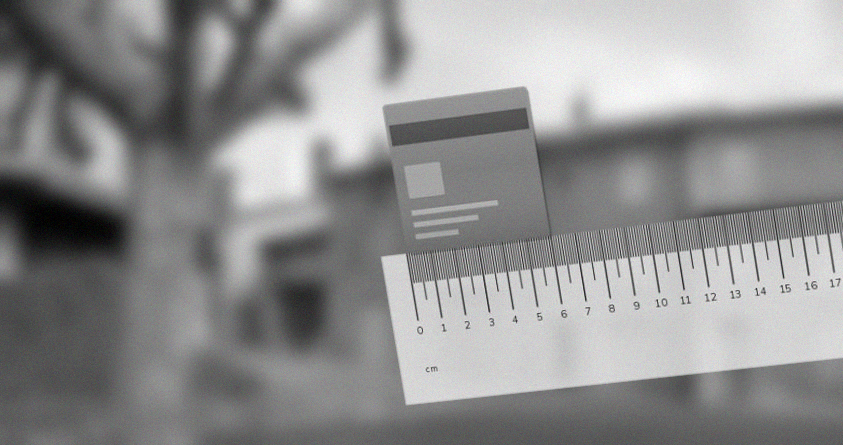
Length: 6 cm
